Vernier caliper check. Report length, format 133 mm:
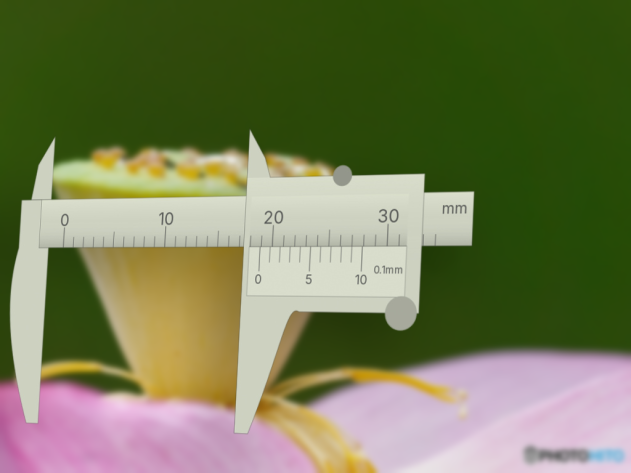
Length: 18.9 mm
